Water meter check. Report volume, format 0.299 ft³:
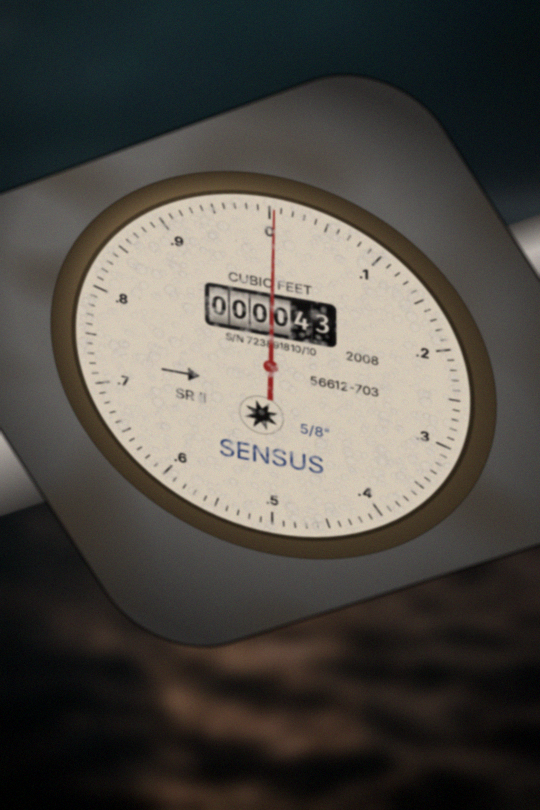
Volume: 43.00 ft³
